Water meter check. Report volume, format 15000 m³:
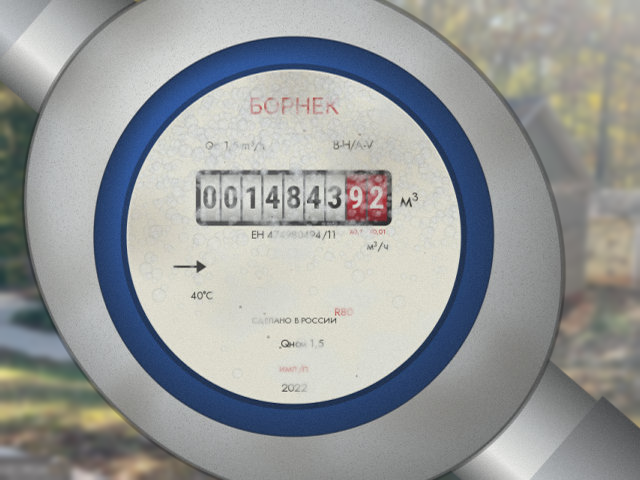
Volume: 14843.92 m³
